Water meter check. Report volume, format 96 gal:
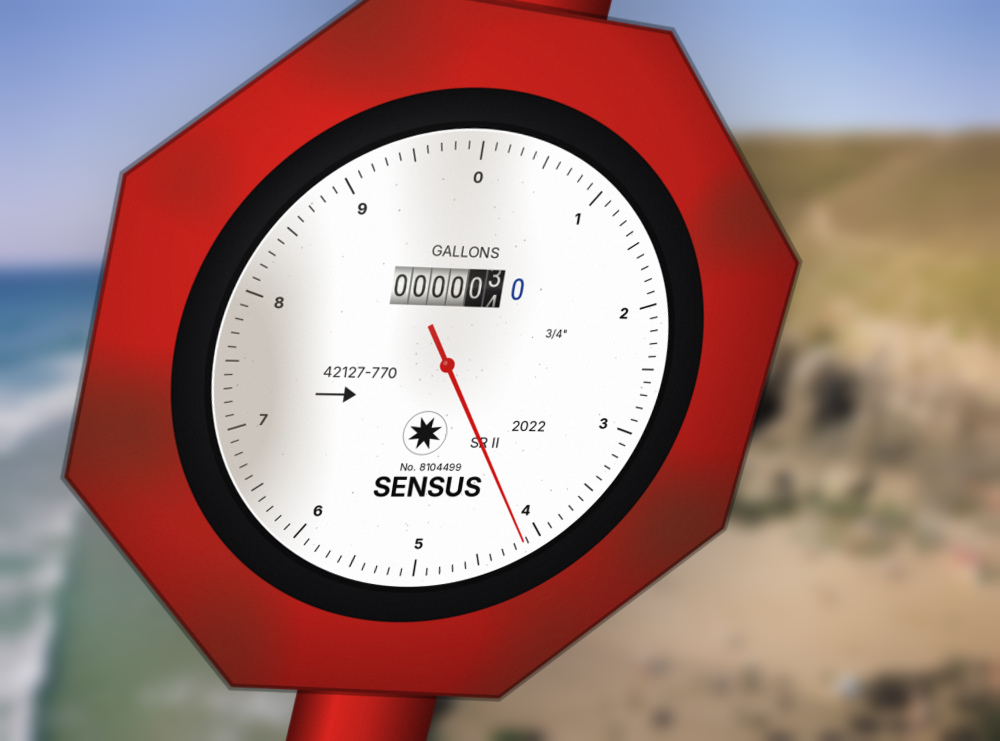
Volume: 34.1 gal
